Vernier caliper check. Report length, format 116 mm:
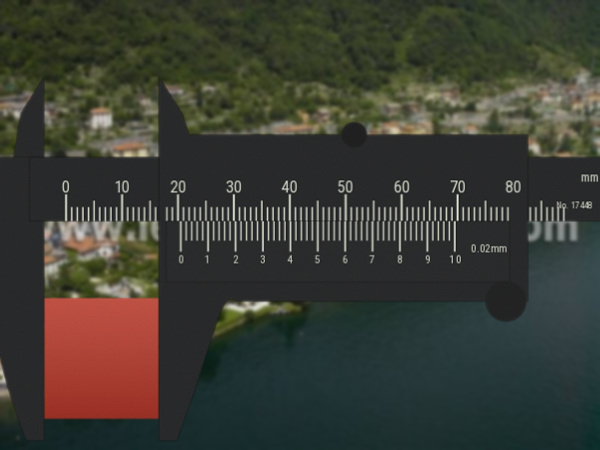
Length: 20.5 mm
